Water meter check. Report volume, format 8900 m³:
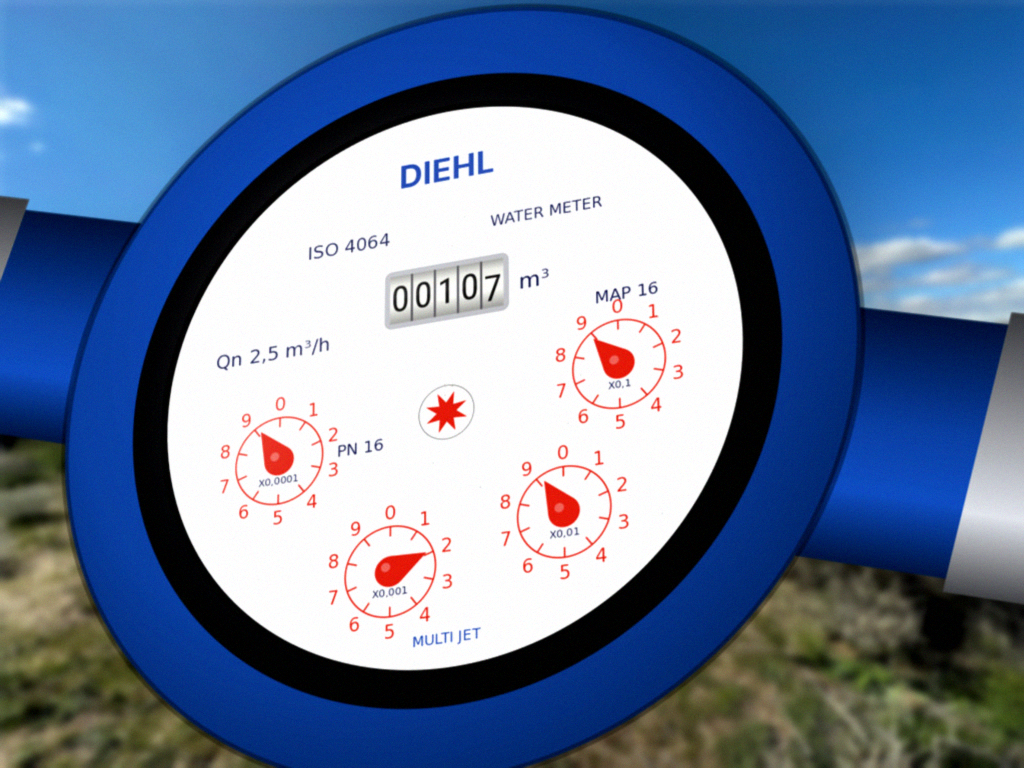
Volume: 106.8919 m³
